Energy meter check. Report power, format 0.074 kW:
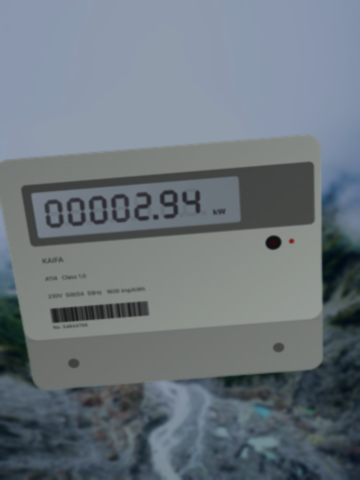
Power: 2.94 kW
